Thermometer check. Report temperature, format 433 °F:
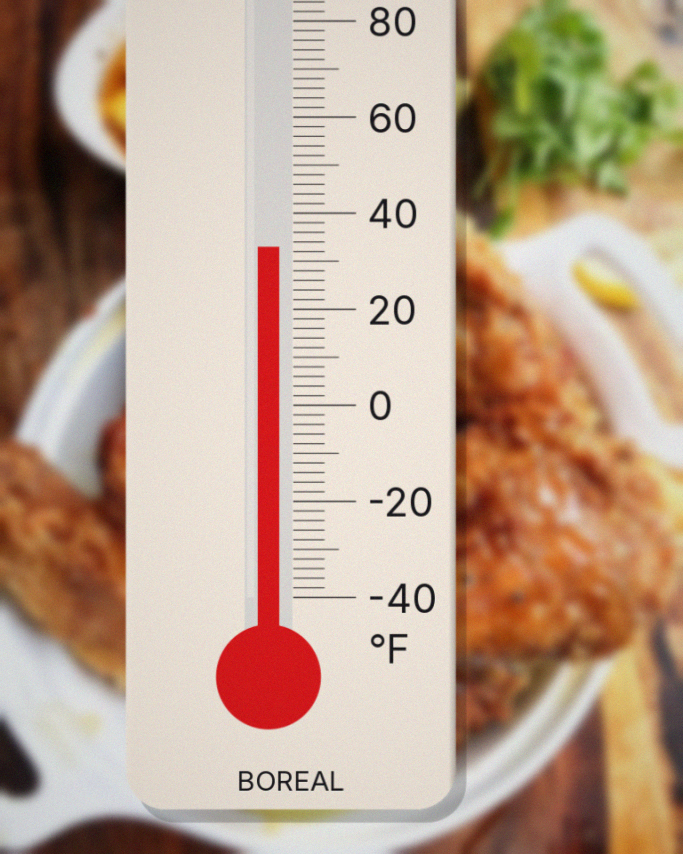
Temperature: 33 °F
